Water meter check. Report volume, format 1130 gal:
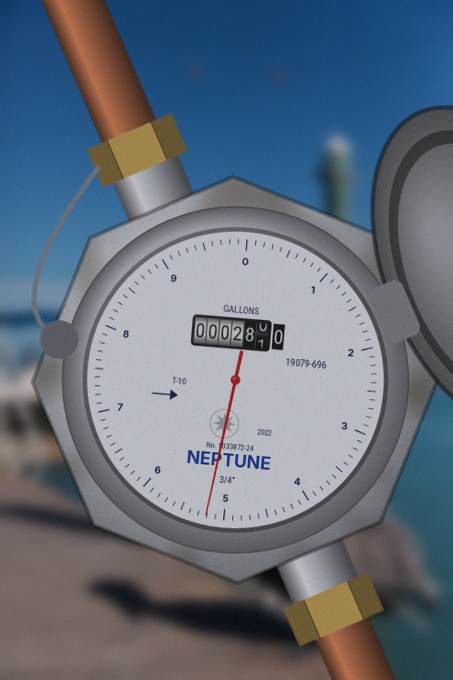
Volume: 2805.2 gal
